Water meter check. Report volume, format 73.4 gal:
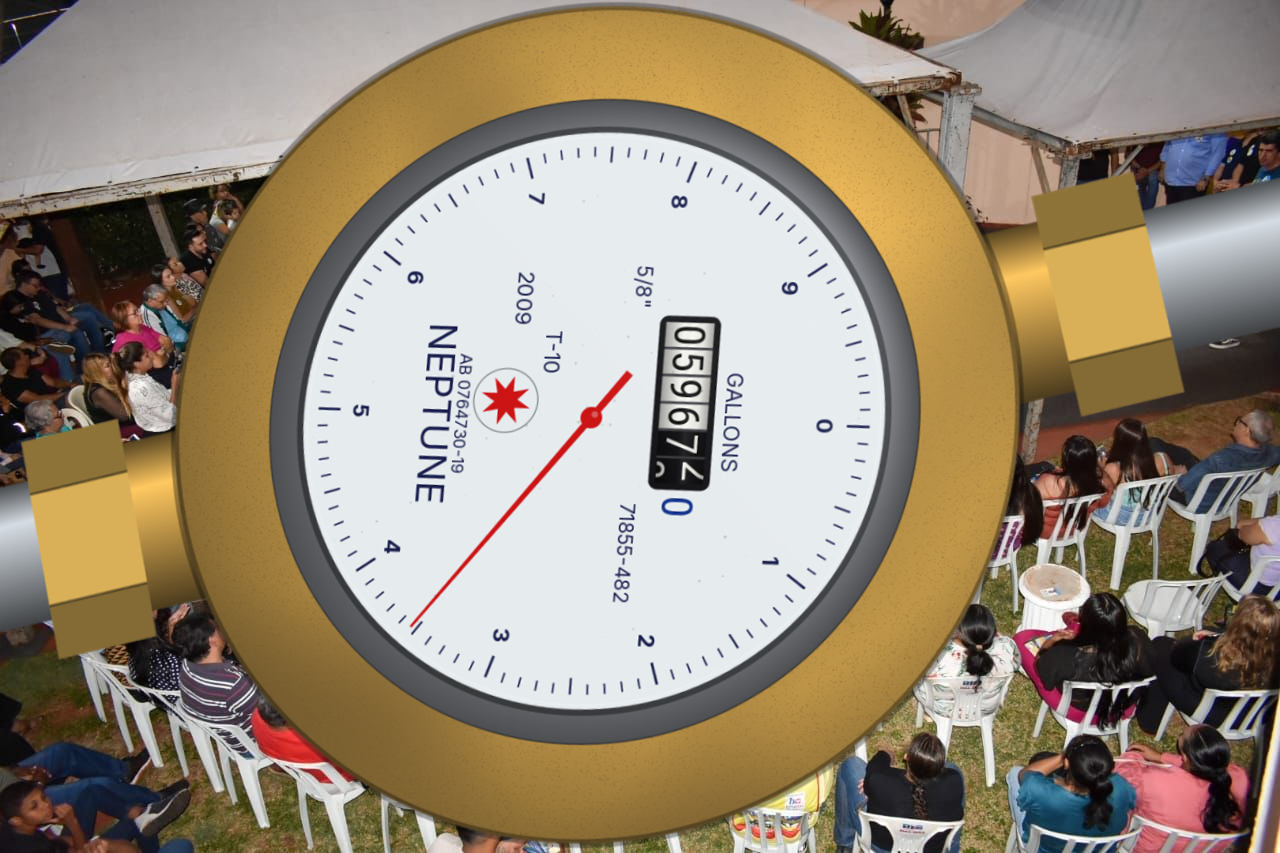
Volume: 596723.5 gal
